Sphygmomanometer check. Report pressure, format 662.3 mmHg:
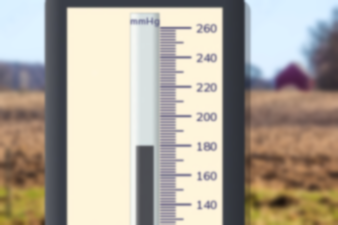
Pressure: 180 mmHg
